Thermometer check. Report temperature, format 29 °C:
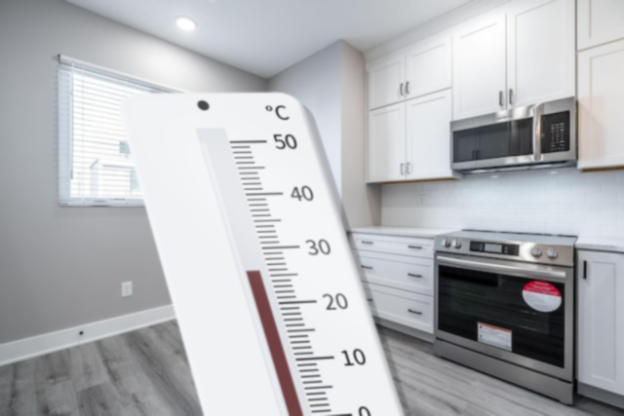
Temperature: 26 °C
